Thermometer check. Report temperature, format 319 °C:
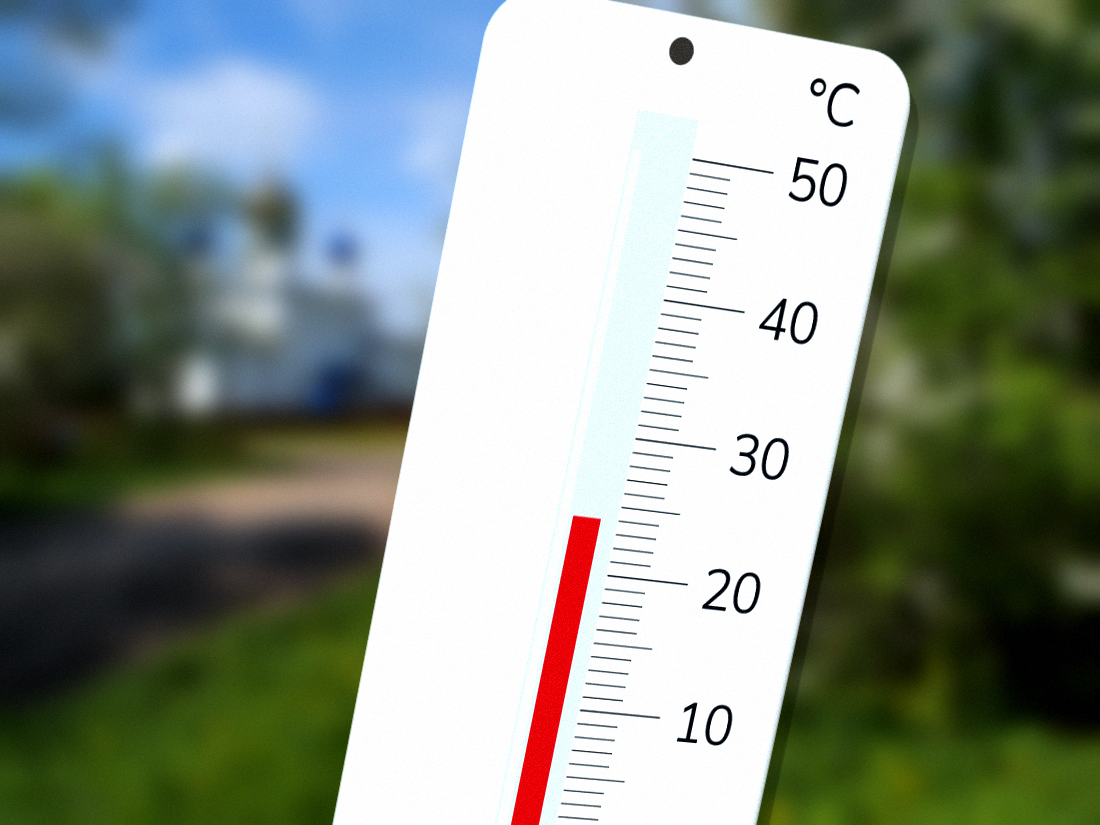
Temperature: 24 °C
